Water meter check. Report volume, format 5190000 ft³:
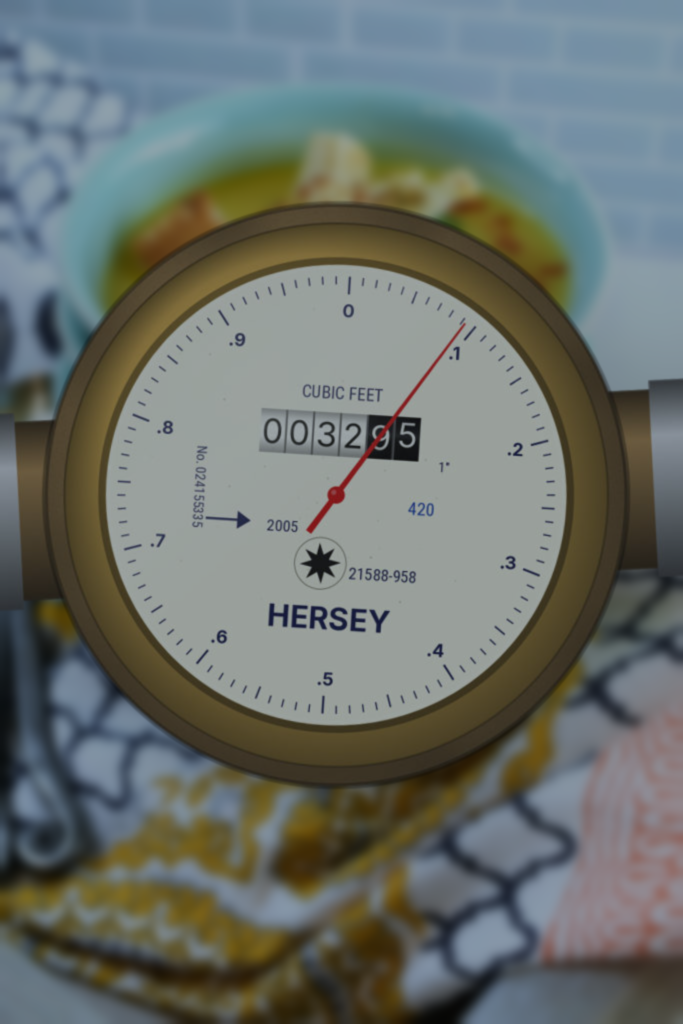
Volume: 3295.09 ft³
